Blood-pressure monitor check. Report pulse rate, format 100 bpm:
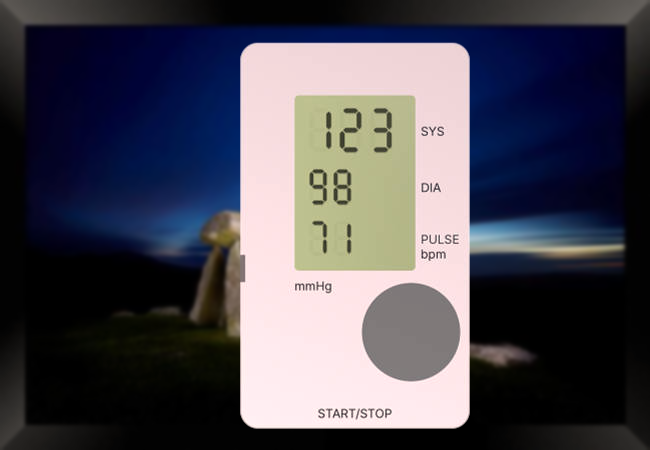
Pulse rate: 71 bpm
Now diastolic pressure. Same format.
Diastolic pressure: 98 mmHg
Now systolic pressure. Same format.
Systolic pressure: 123 mmHg
